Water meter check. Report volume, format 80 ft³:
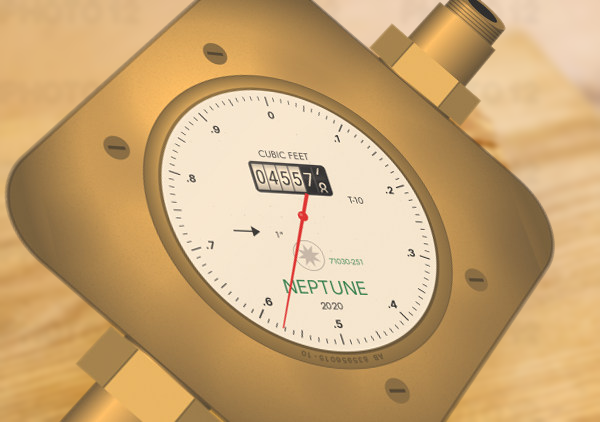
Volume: 45577.57 ft³
